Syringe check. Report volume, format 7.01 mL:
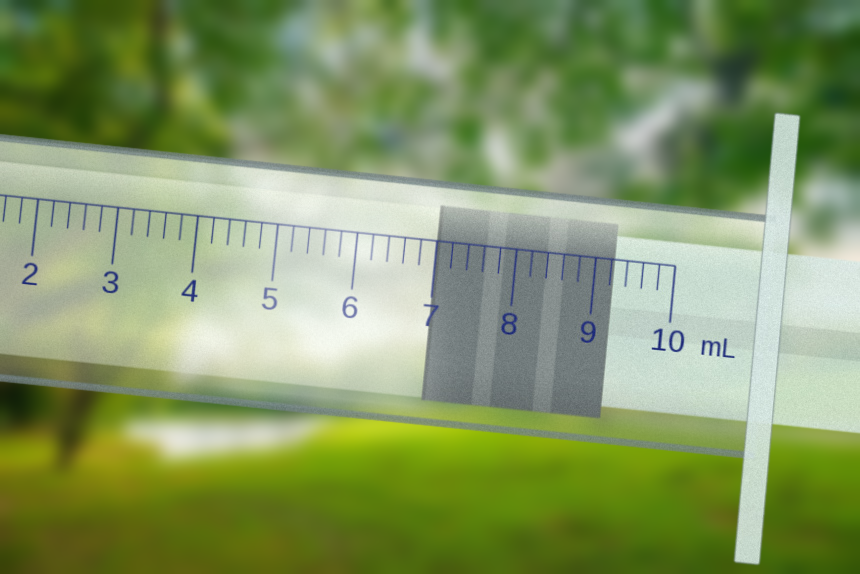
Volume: 7 mL
